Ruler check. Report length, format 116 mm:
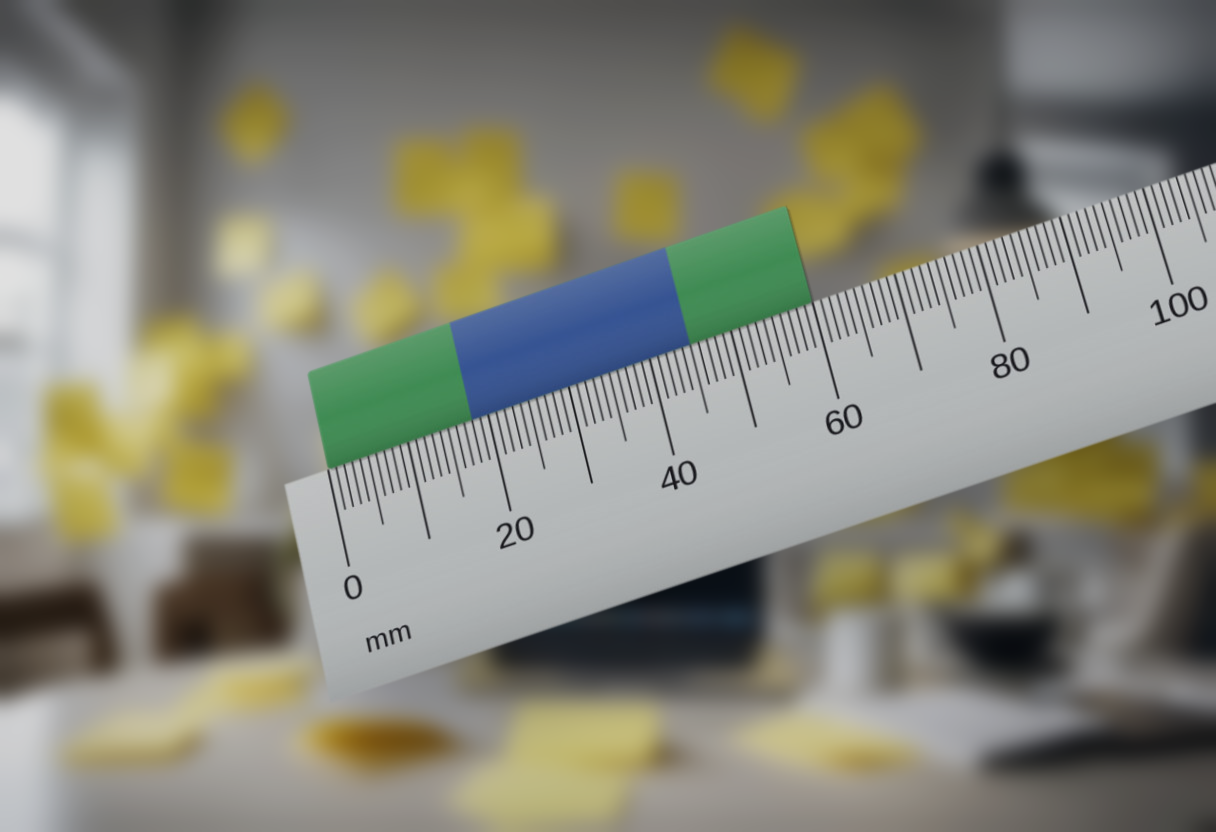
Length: 60 mm
